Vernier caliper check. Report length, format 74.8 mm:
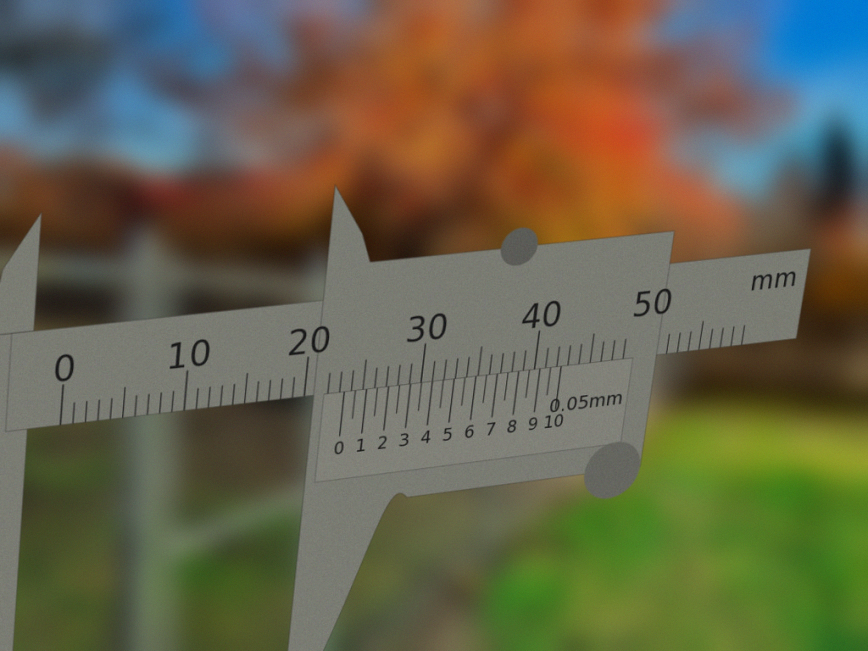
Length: 23.4 mm
